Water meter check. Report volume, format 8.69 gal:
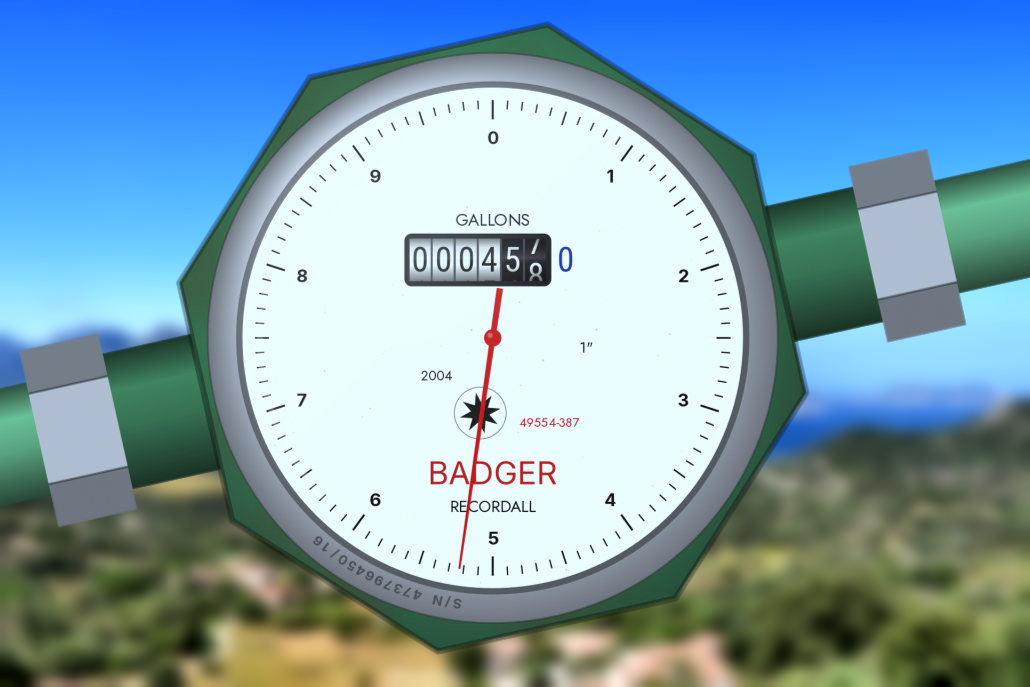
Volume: 4575.2 gal
